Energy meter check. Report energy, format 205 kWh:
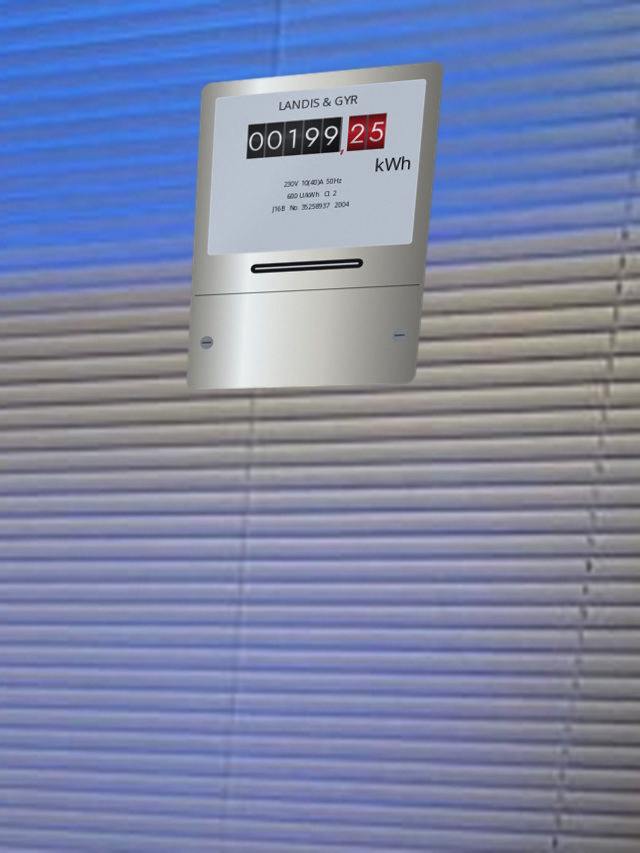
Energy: 199.25 kWh
